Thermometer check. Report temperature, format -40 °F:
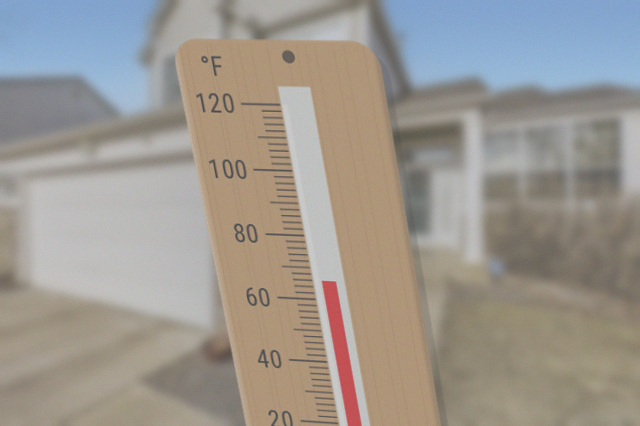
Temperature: 66 °F
